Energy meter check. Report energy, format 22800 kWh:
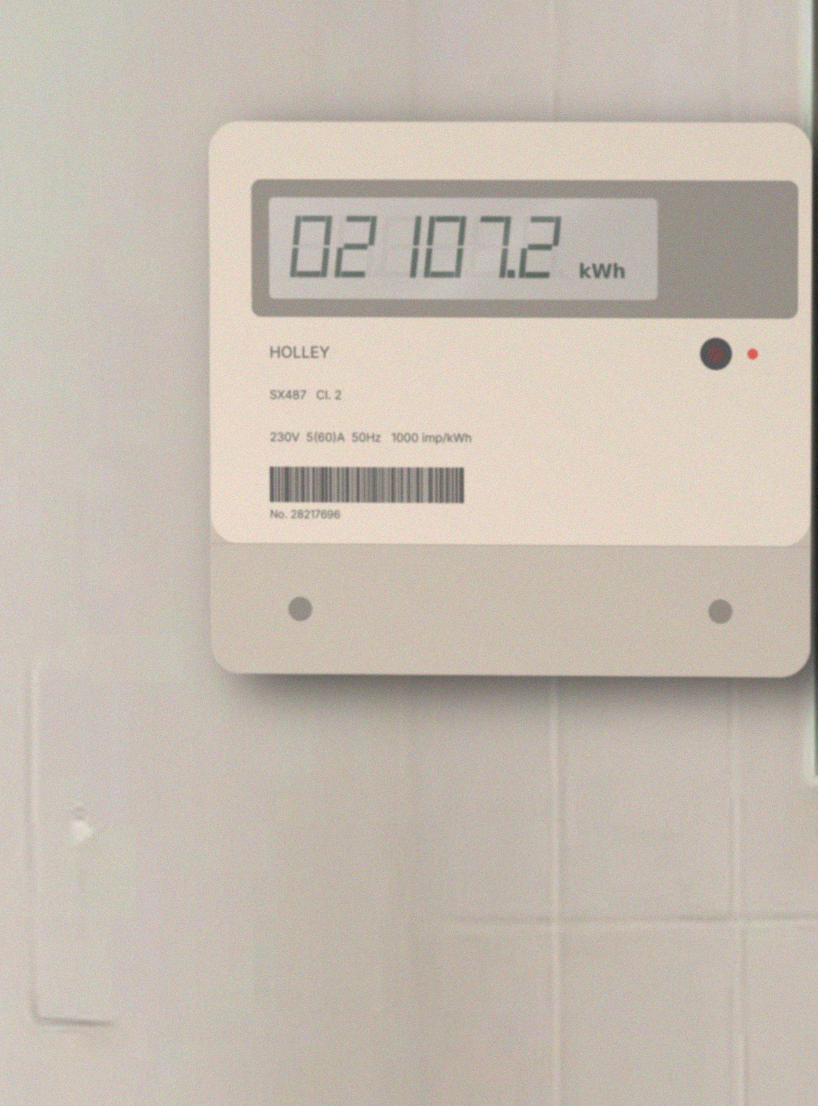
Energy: 2107.2 kWh
